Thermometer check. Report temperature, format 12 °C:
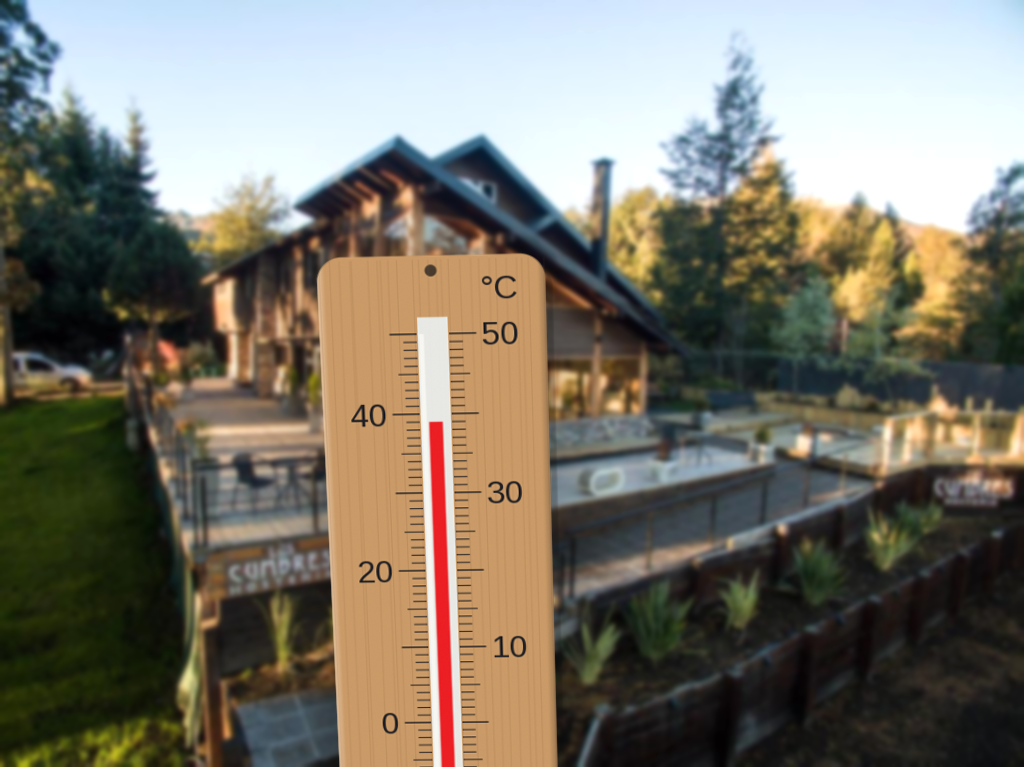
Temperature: 39 °C
